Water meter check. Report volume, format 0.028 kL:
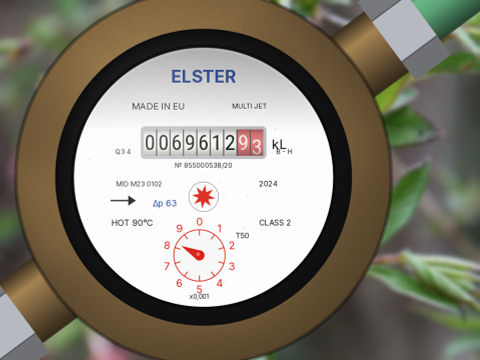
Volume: 69612.928 kL
